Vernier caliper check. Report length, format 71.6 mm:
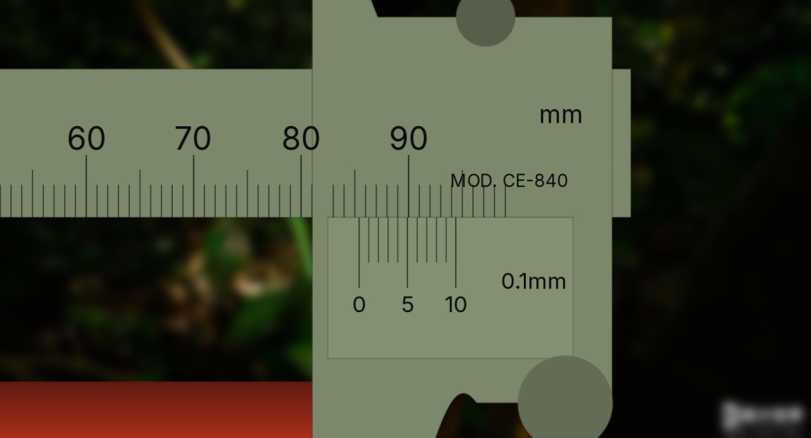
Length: 85.4 mm
